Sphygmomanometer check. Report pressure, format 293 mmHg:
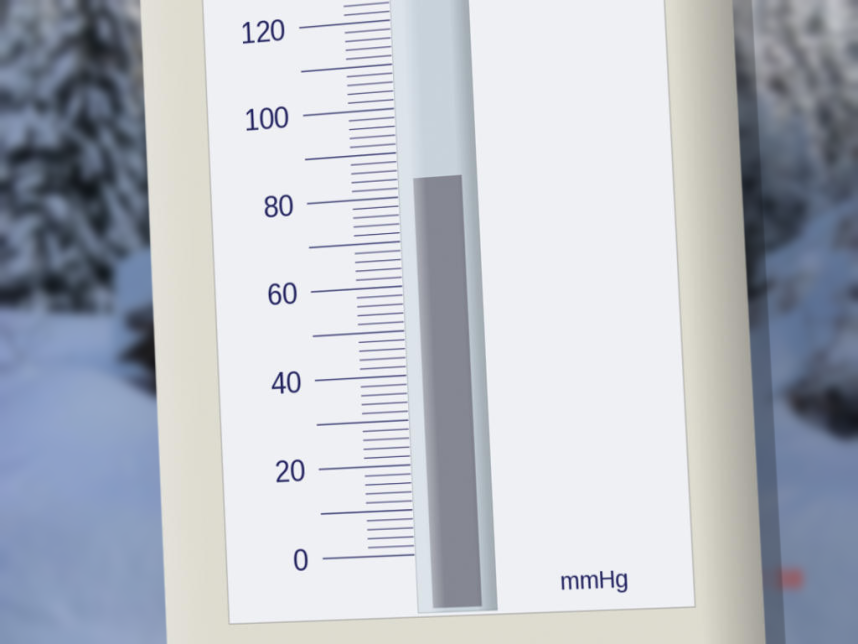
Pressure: 84 mmHg
